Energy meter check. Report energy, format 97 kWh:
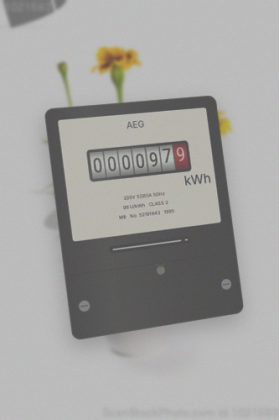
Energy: 97.9 kWh
